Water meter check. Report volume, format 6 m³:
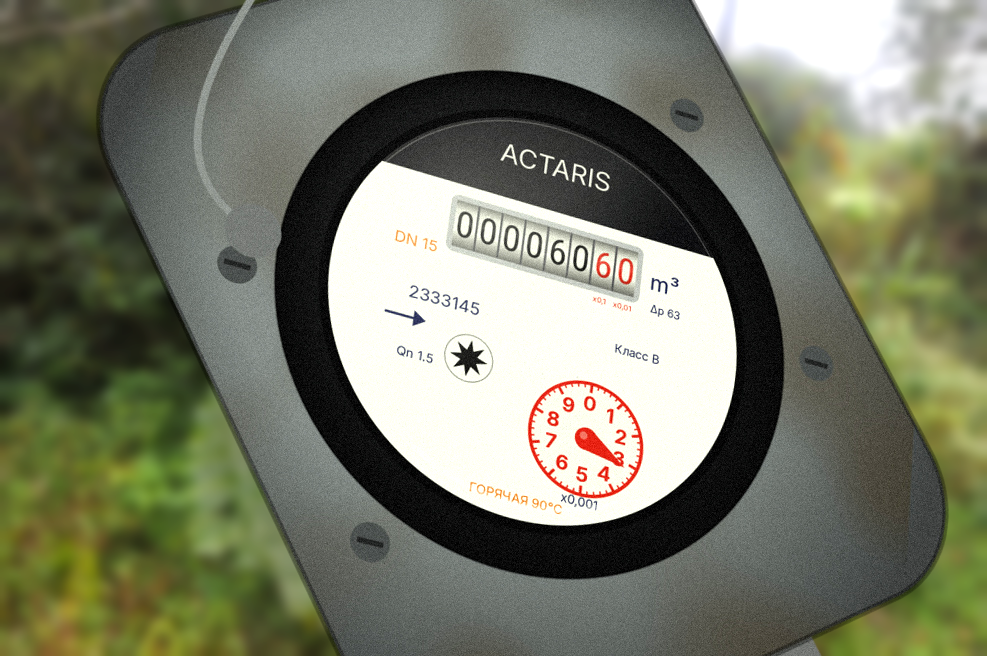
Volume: 60.603 m³
